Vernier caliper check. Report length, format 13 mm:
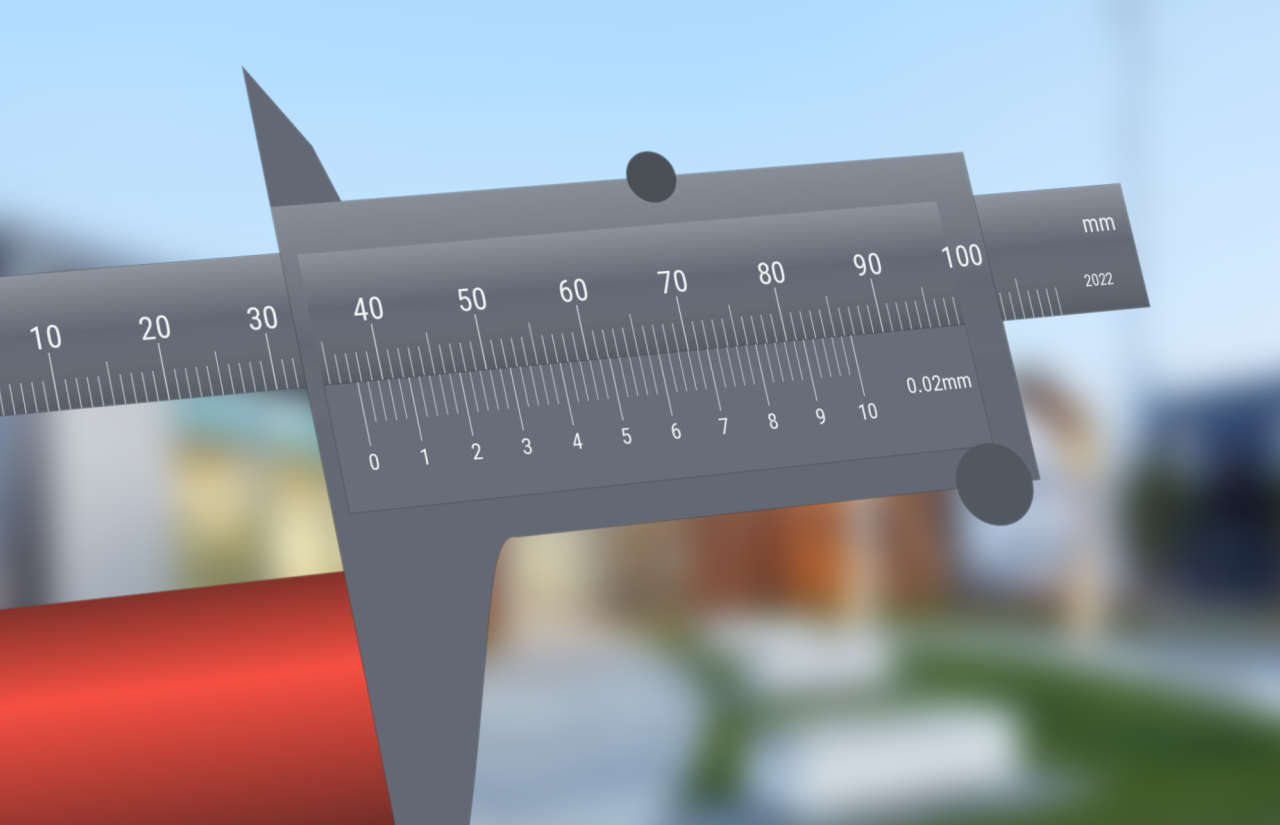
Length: 37.6 mm
